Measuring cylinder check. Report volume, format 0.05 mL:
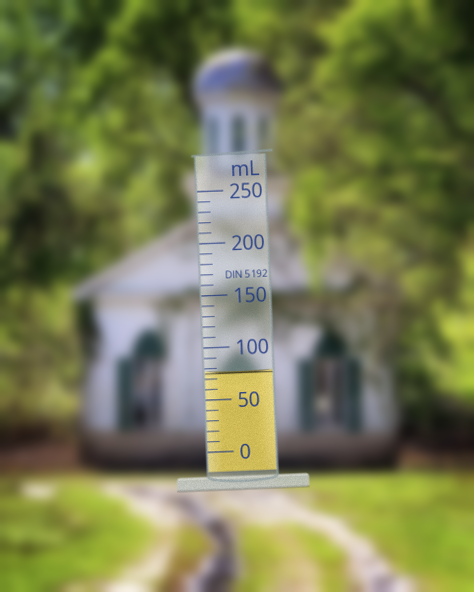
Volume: 75 mL
